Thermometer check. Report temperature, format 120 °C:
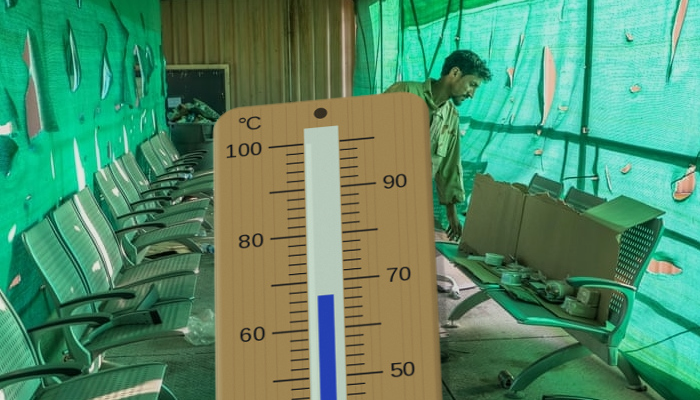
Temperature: 67 °C
